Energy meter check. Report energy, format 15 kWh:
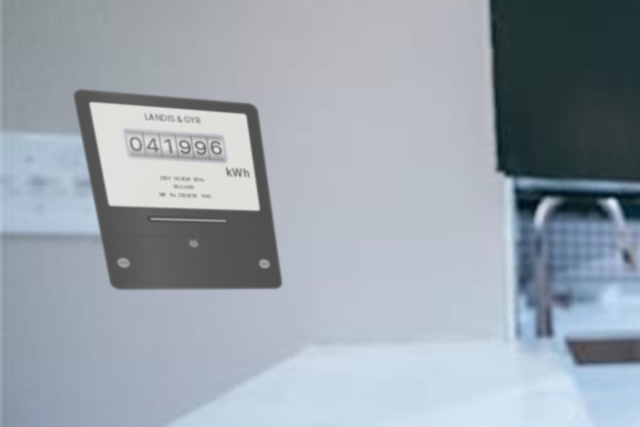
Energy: 41996 kWh
